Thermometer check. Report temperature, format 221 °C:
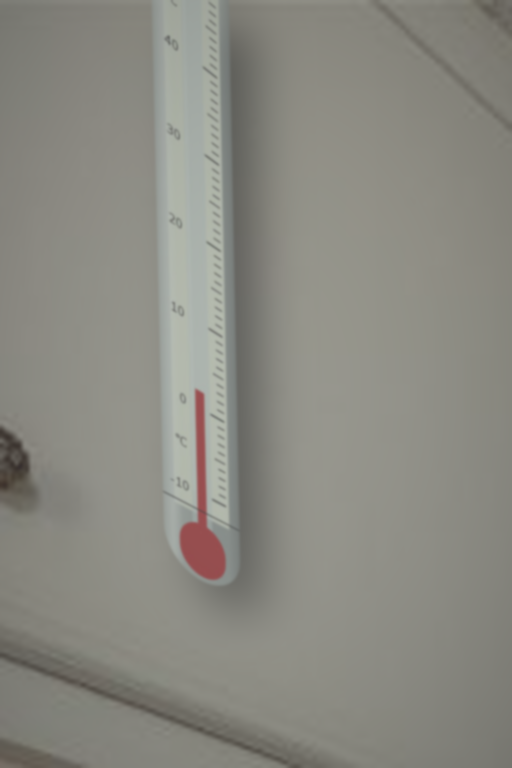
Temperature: 2 °C
